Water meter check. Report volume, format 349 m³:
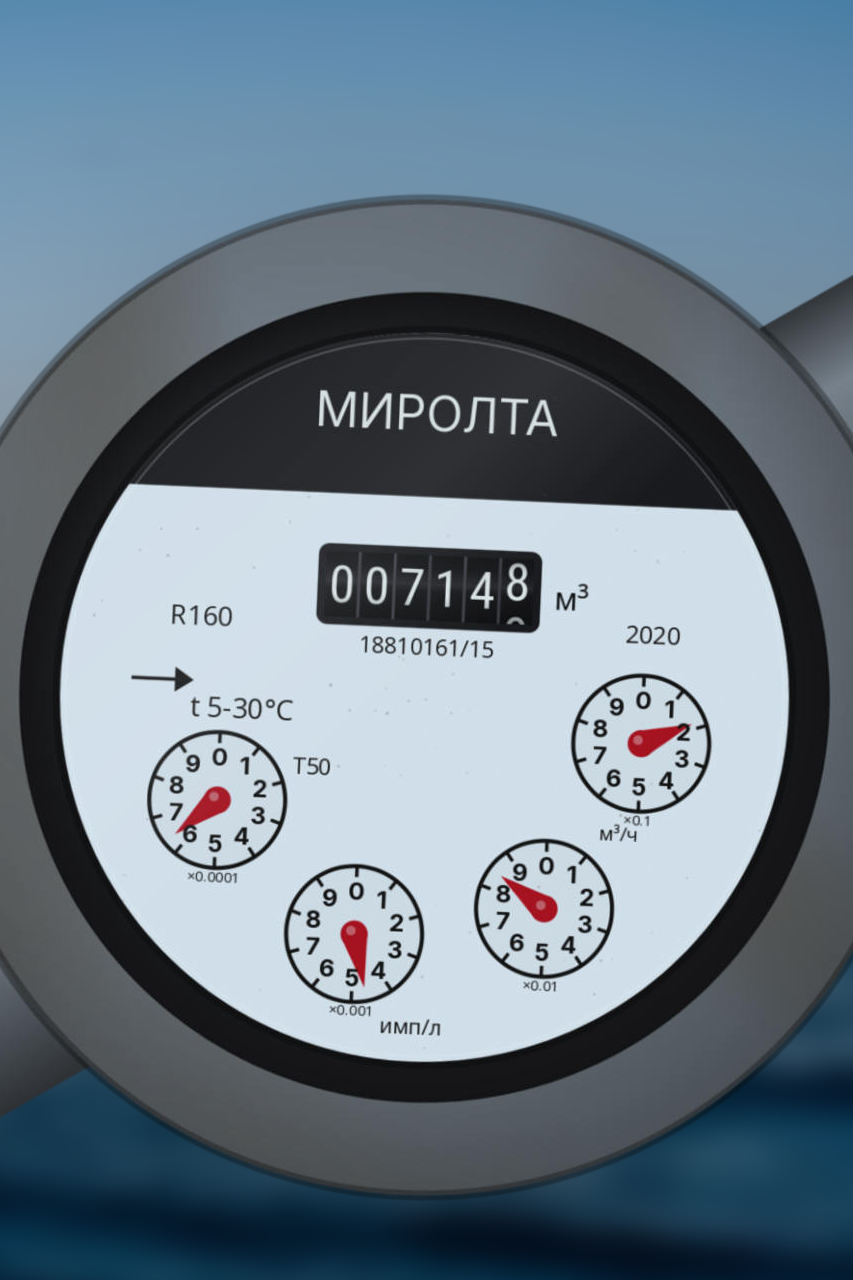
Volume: 7148.1846 m³
